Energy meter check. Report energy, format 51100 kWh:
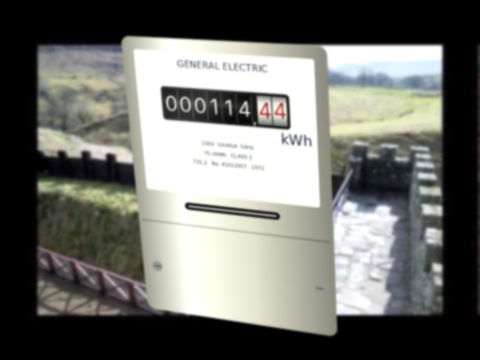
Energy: 114.44 kWh
